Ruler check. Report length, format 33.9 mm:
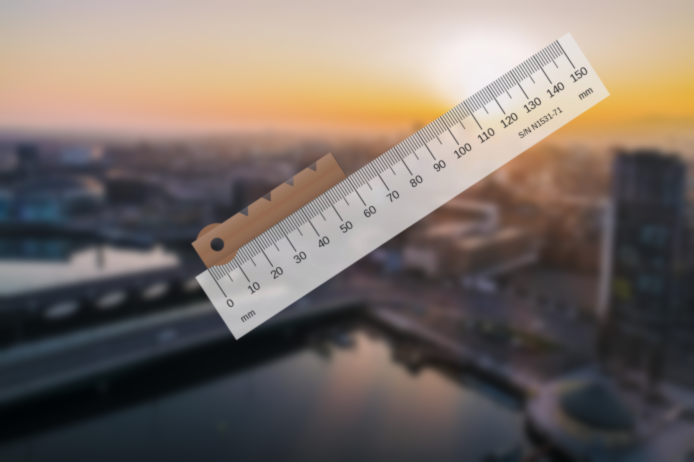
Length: 60 mm
